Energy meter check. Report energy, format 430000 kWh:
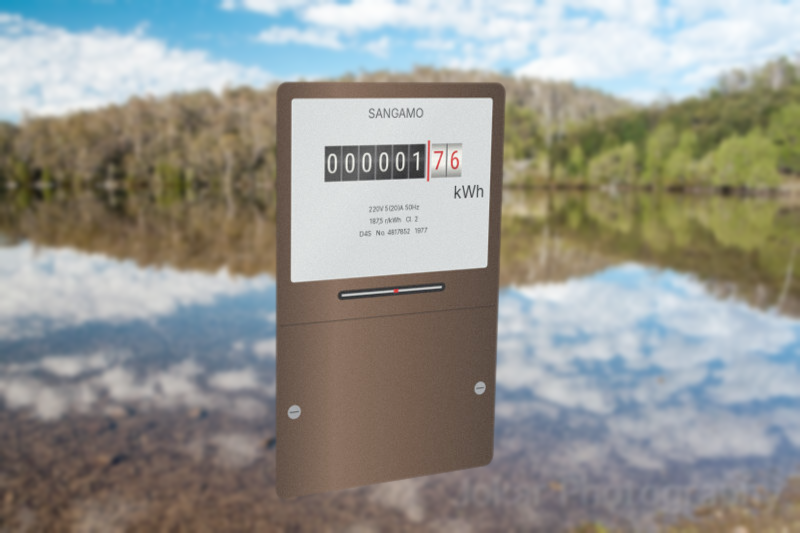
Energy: 1.76 kWh
